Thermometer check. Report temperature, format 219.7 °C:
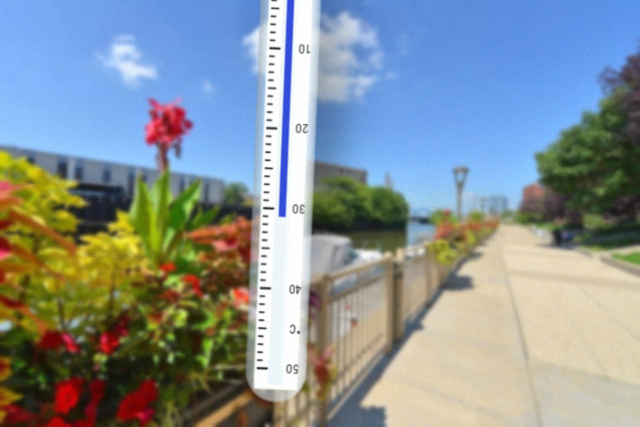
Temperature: 31 °C
